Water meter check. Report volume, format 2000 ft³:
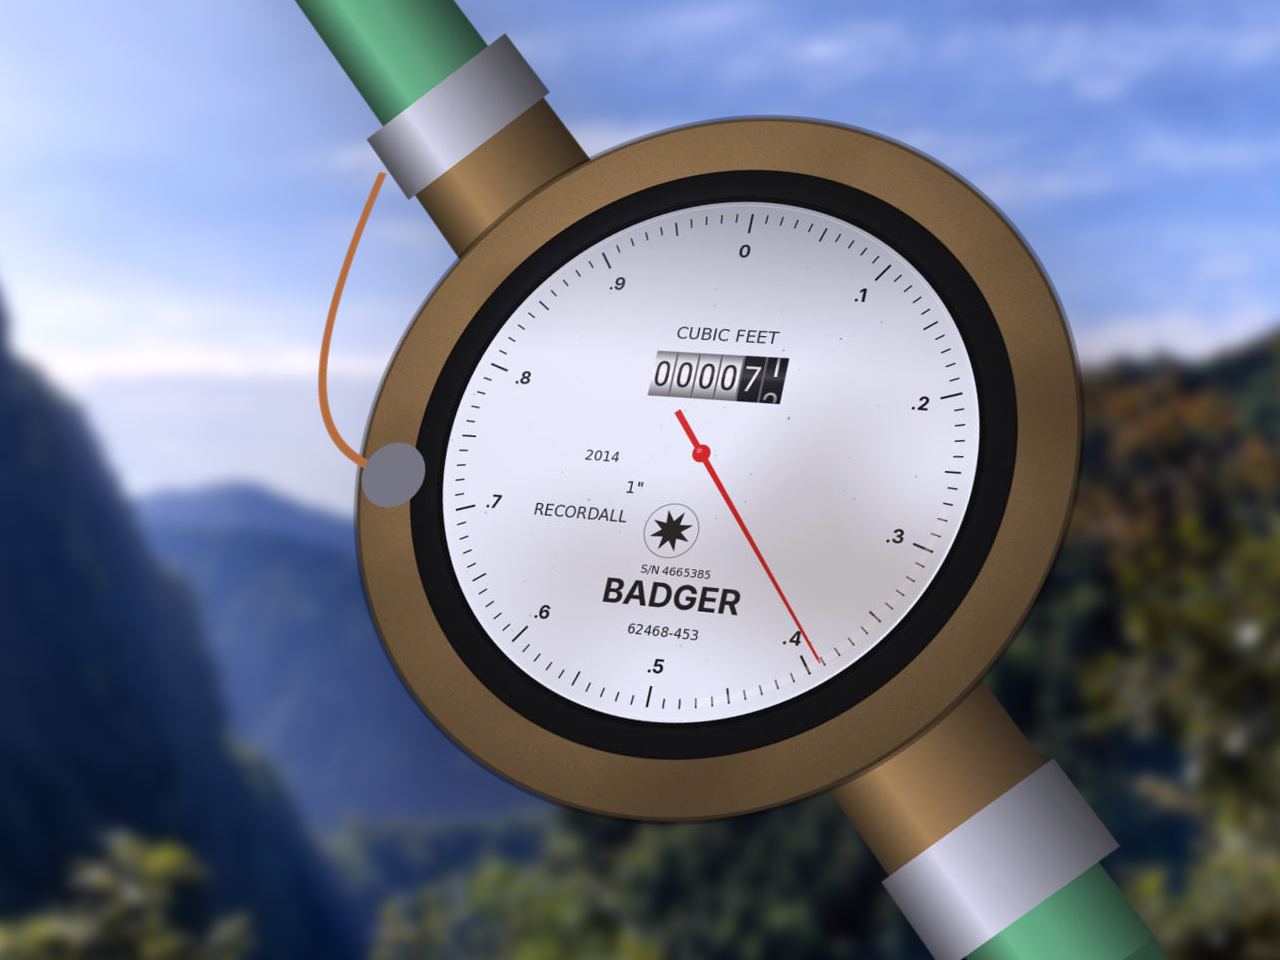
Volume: 71.39 ft³
